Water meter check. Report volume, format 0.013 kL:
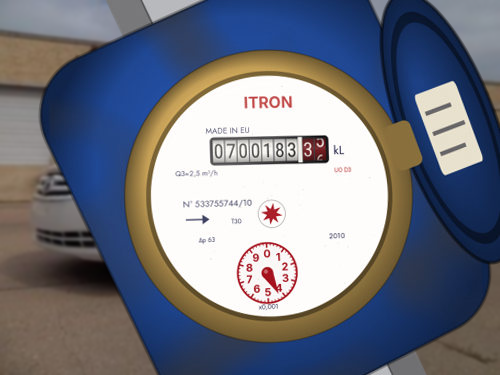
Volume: 700183.354 kL
